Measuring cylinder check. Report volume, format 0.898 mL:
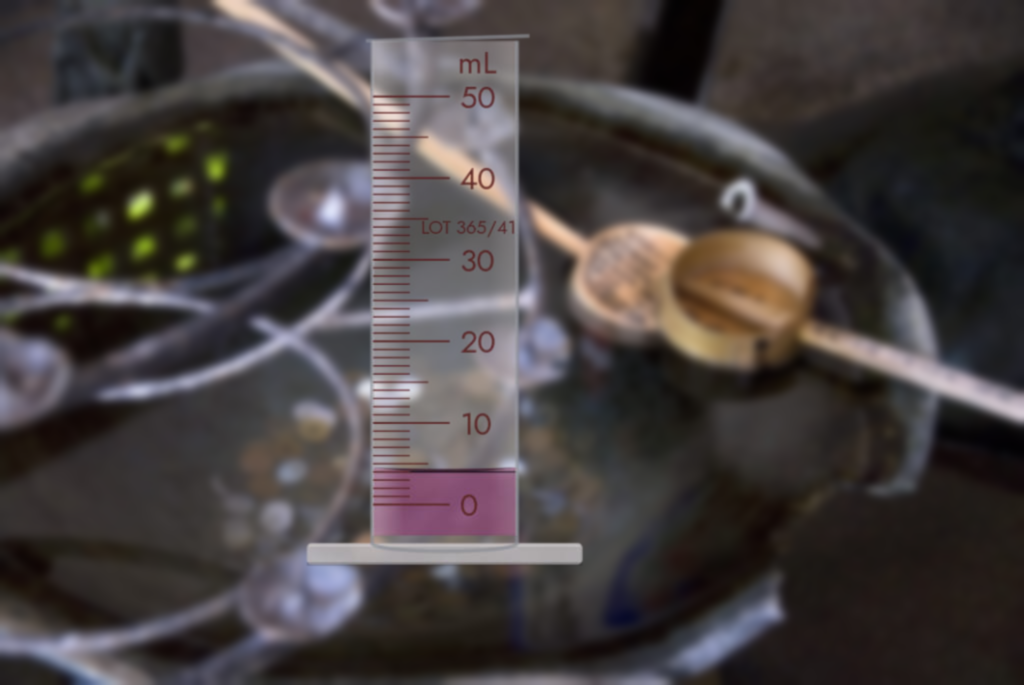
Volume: 4 mL
